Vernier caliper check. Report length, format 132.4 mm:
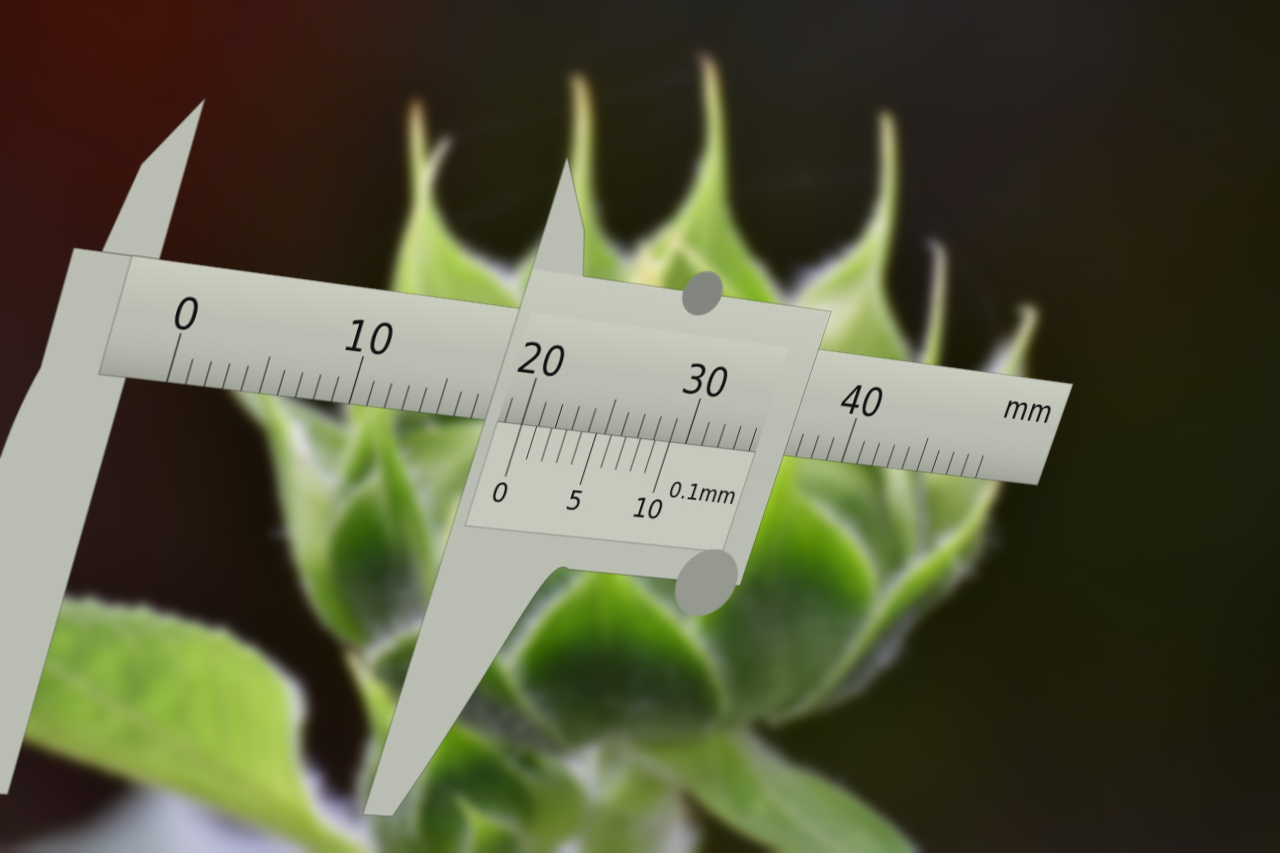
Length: 20.0 mm
